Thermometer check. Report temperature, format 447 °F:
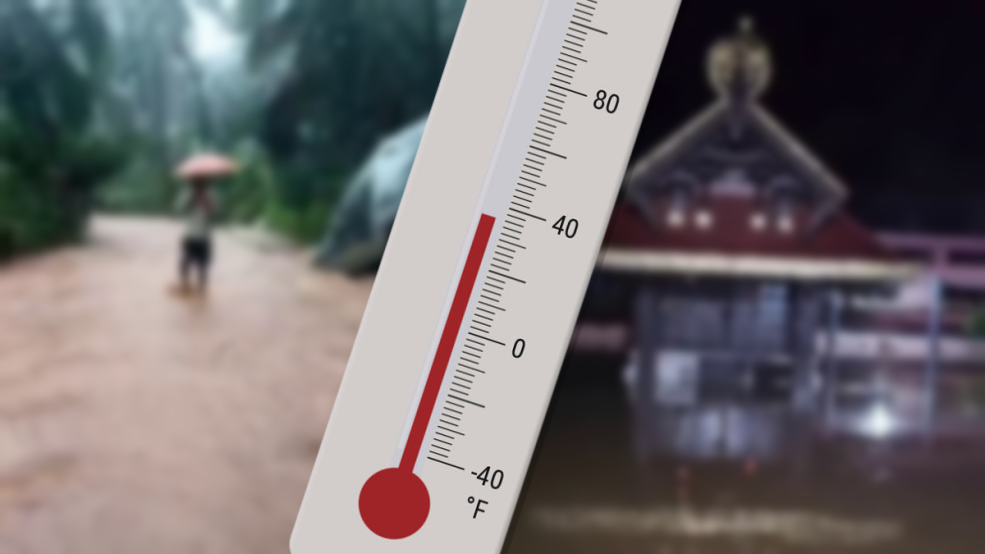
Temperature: 36 °F
